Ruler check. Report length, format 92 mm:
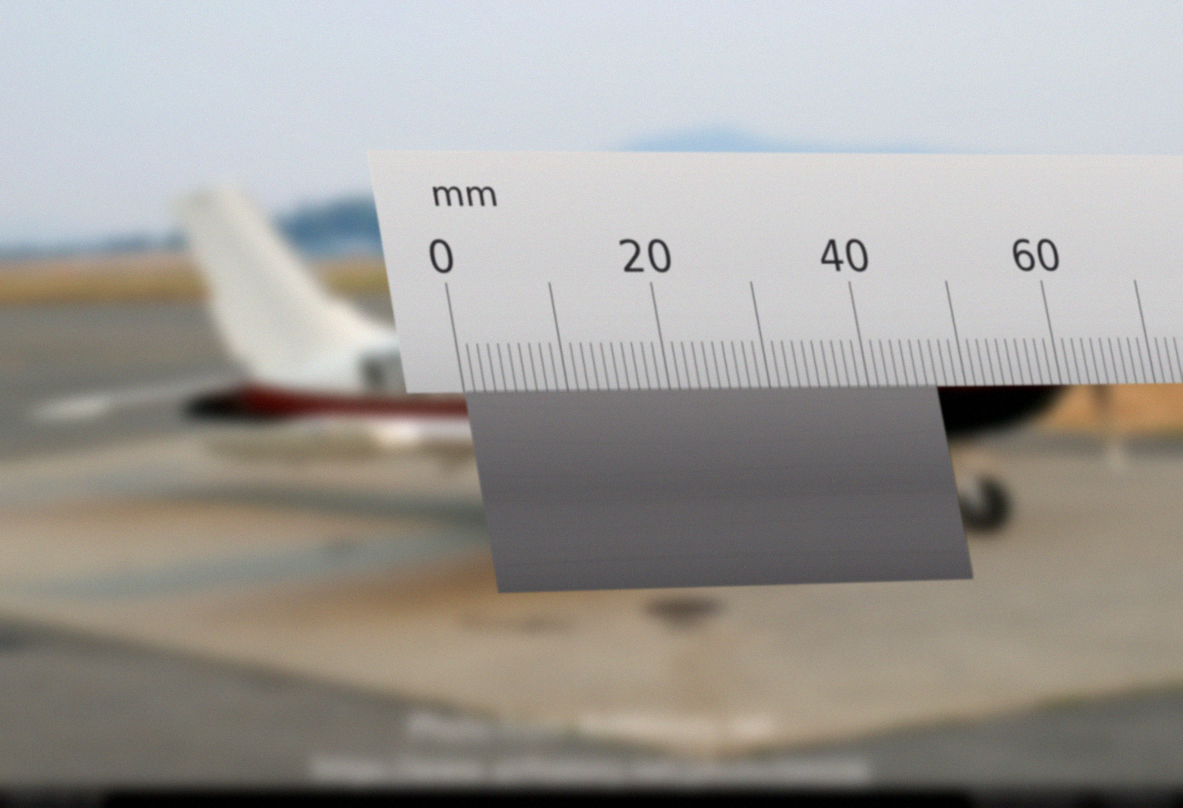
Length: 47 mm
